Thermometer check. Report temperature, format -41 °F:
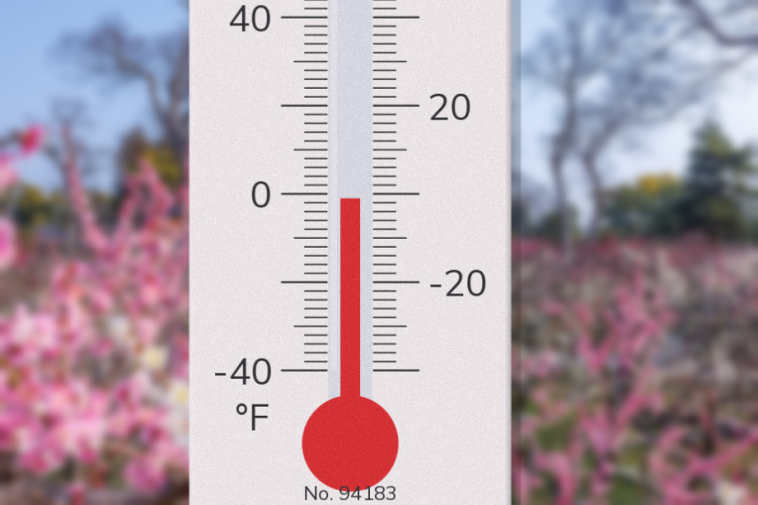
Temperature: -1 °F
